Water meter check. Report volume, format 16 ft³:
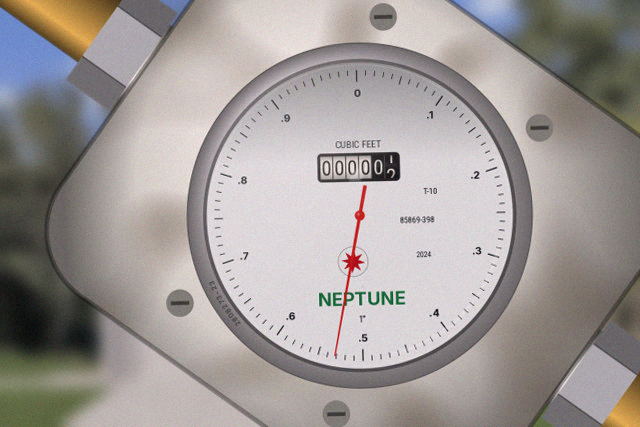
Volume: 1.53 ft³
